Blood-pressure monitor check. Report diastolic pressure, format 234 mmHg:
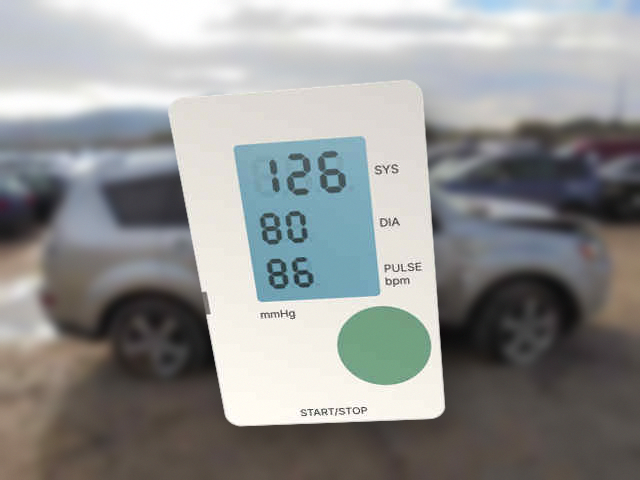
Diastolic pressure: 80 mmHg
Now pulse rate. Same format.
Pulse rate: 86 bpm
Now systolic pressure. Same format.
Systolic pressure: 126 mmHg
